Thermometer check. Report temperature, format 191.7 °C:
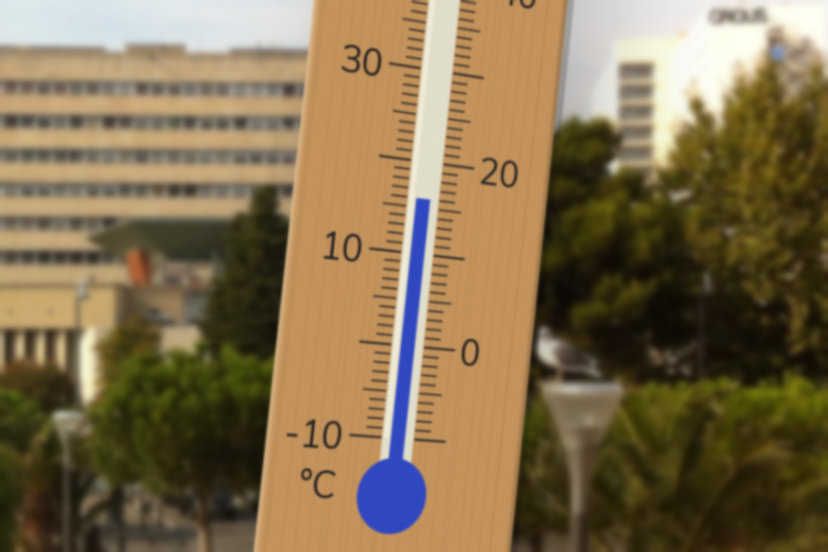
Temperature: 16 °C
